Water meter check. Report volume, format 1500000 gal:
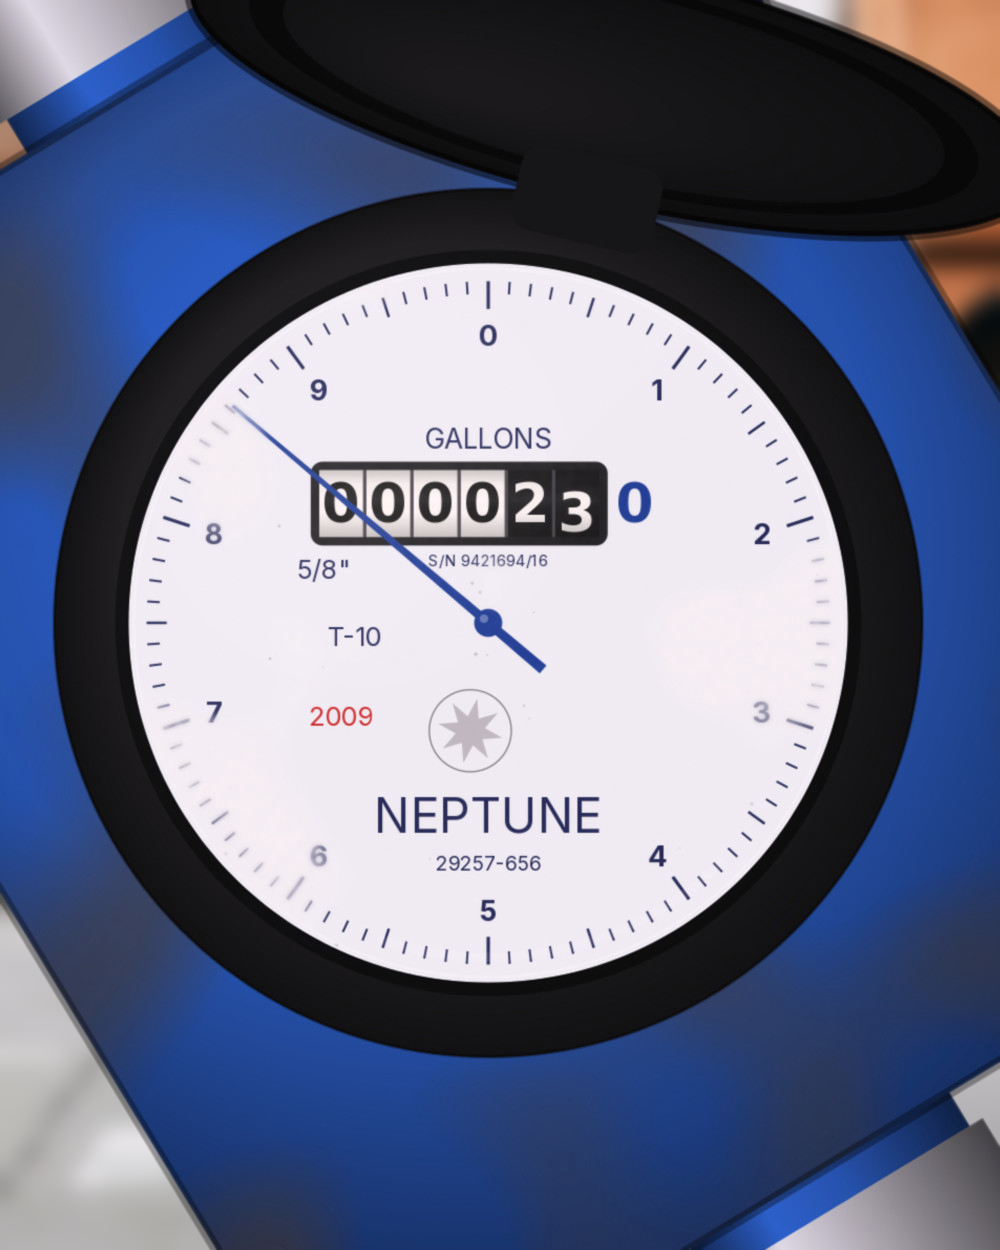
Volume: 228.6 gal
